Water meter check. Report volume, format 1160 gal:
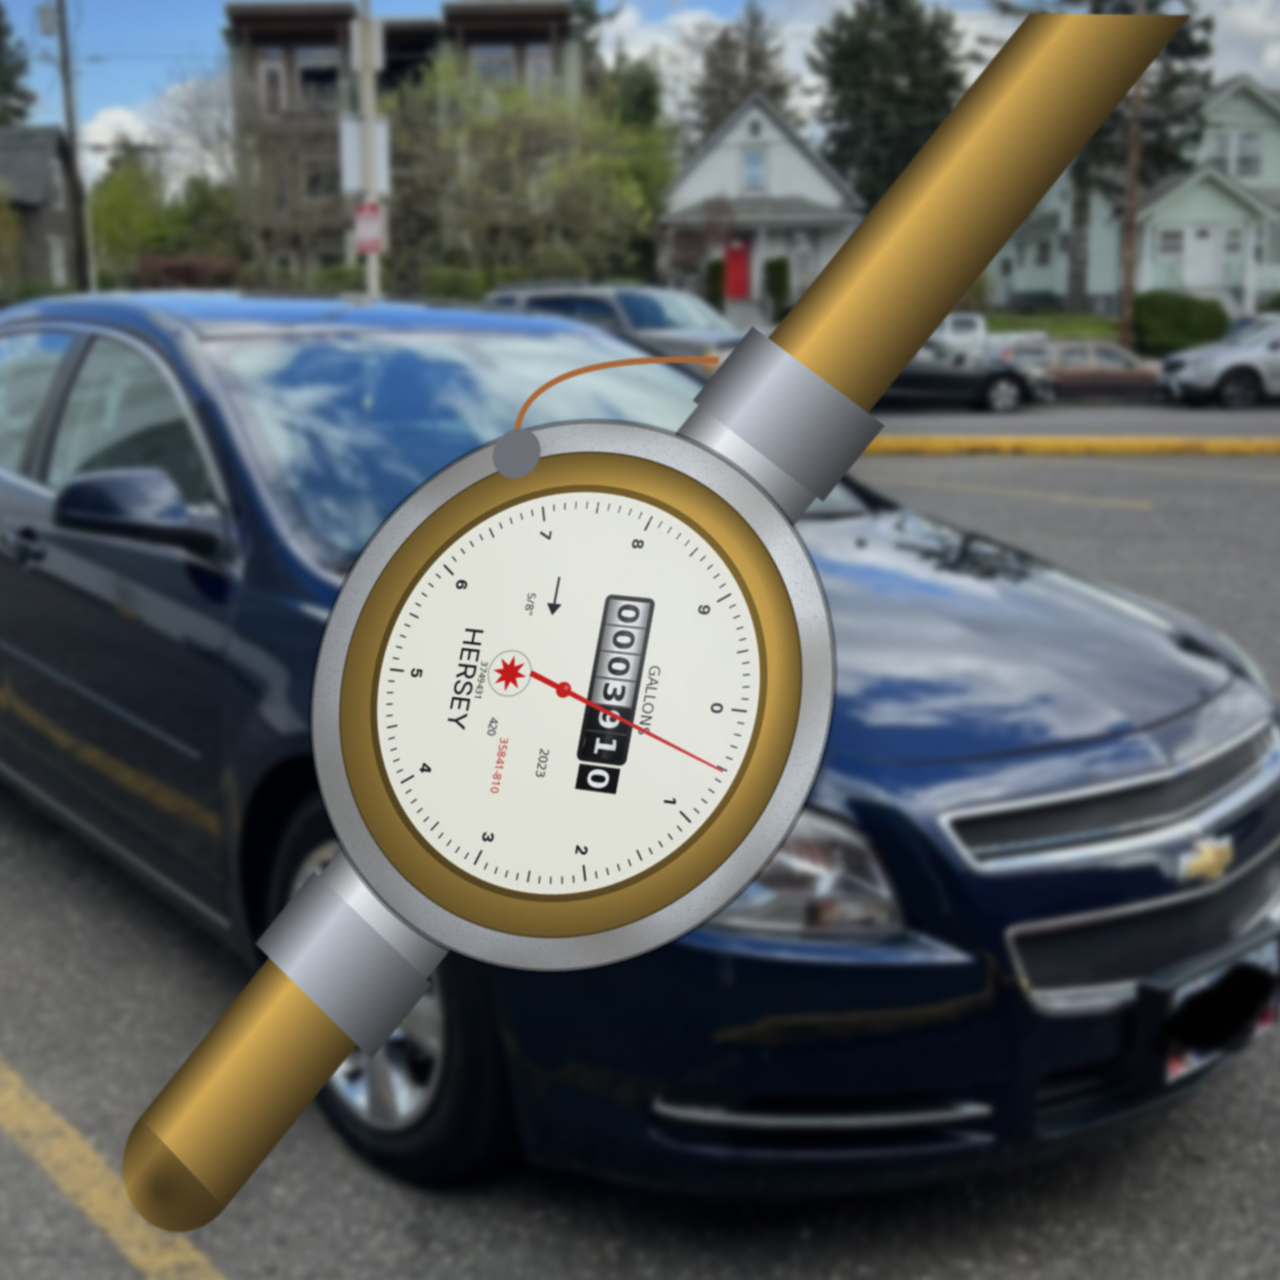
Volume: 3910.5 gal
